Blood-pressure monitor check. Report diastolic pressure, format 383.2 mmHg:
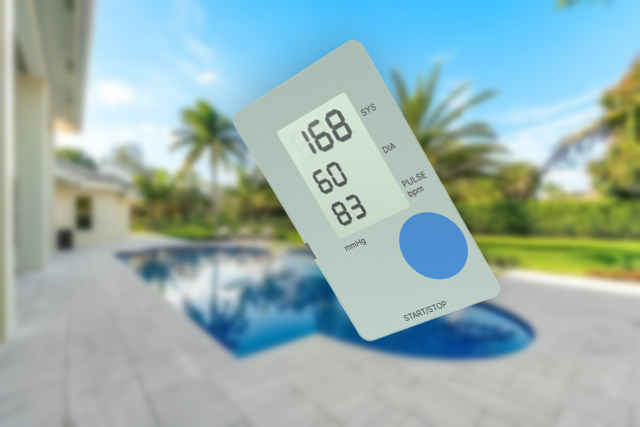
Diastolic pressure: 60 mmHg
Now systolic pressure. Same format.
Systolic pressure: 168 mmHg
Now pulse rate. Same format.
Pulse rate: 83 bpm
